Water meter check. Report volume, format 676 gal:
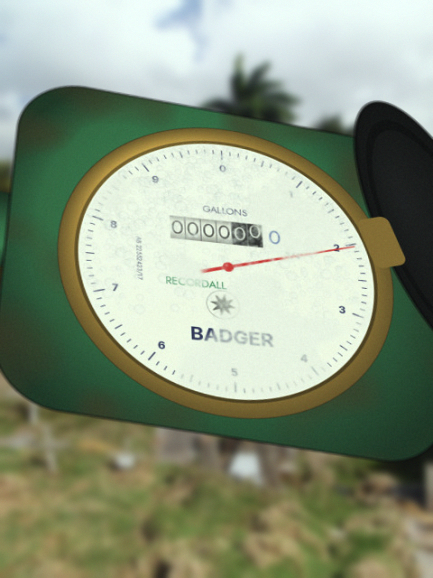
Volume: 2.0 gal
